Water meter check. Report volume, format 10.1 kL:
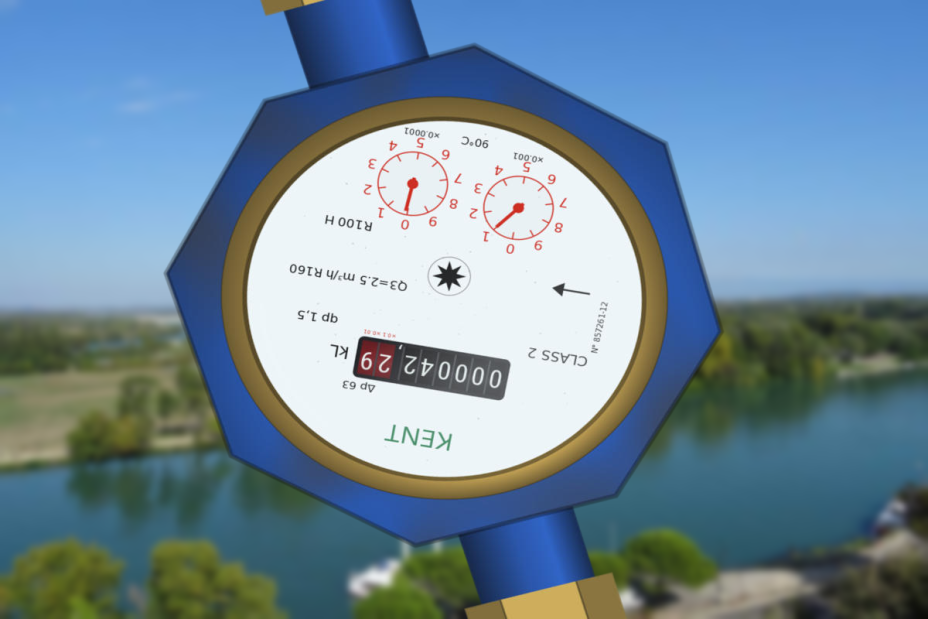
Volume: 42.2910 kL
